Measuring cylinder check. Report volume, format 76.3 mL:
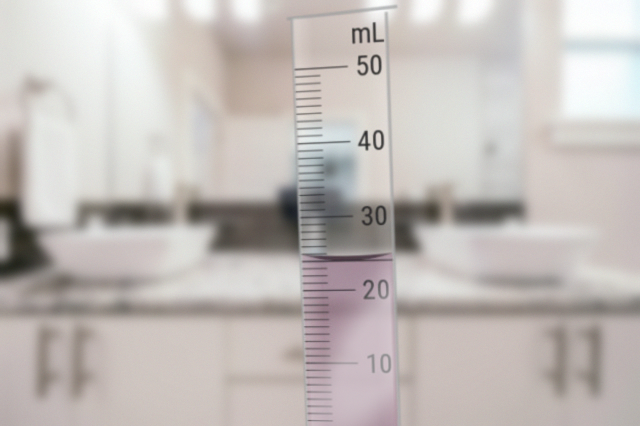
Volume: 24 mL
